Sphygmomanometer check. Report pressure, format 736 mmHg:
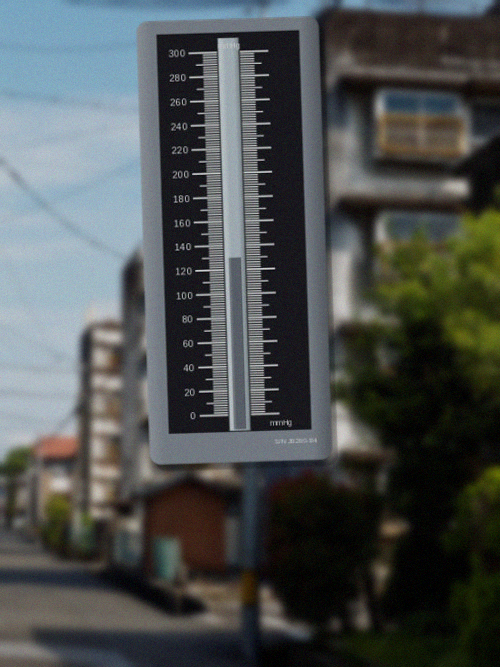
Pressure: 130 mmHg
